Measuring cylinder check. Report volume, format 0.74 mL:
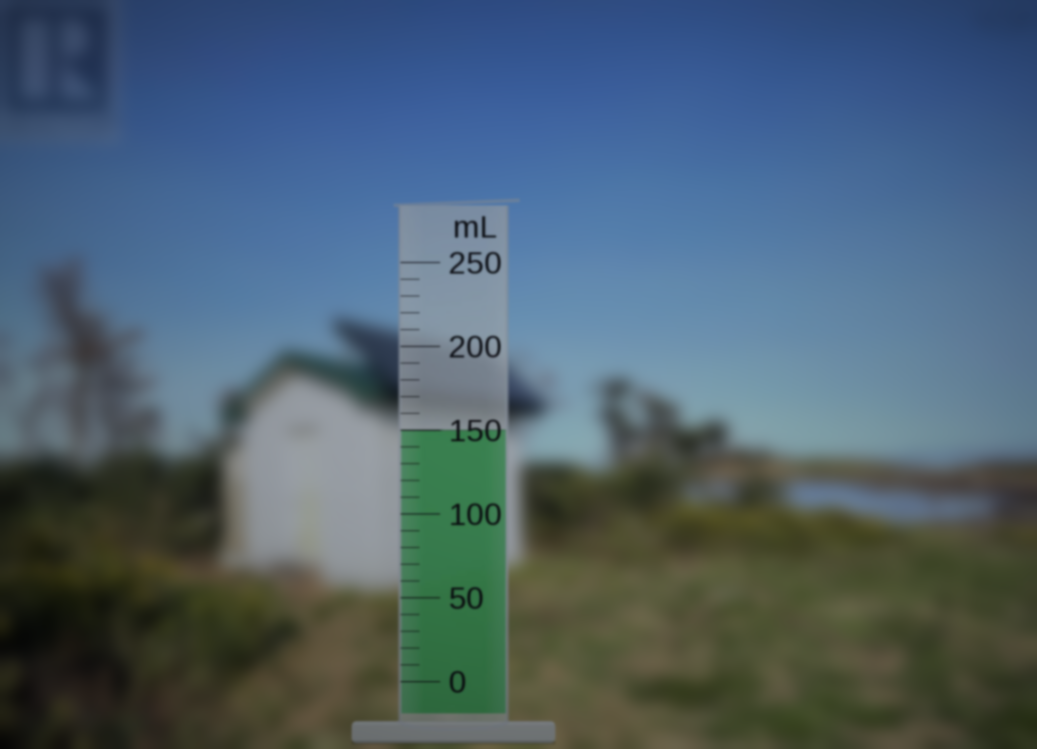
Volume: 150 mL
